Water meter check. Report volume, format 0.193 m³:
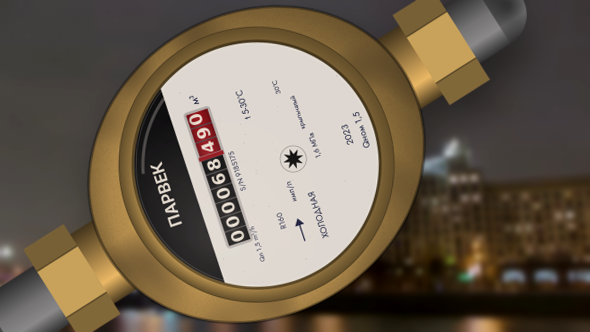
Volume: 68.490 m³
